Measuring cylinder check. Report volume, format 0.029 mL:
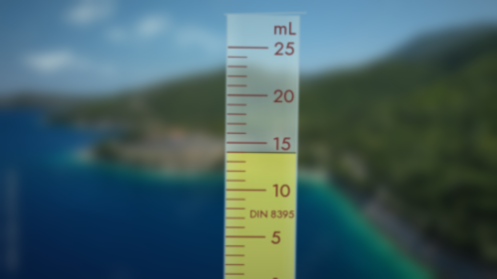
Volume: 14 mL
